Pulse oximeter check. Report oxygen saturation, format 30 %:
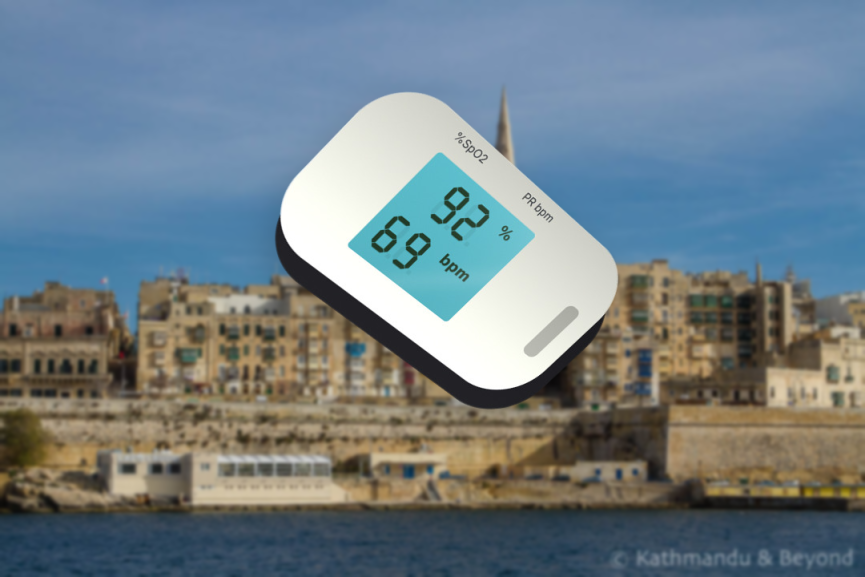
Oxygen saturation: 92 %
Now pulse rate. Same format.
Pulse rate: 69 bpm
